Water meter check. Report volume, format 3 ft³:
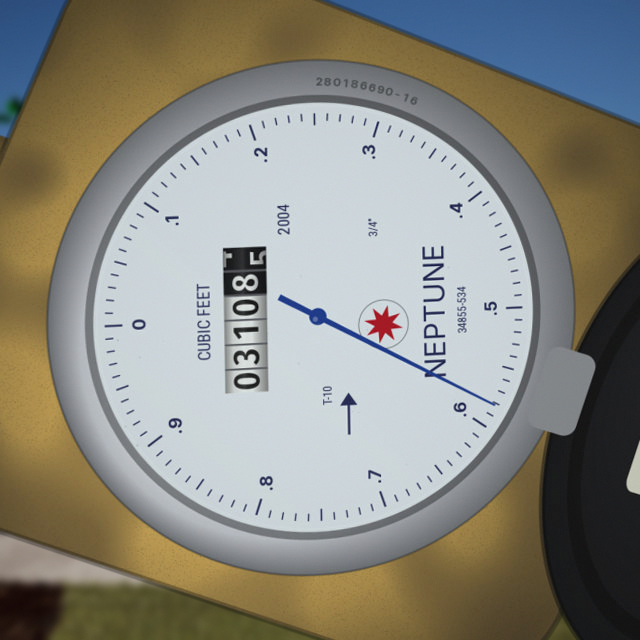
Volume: 31084.58 ft³
